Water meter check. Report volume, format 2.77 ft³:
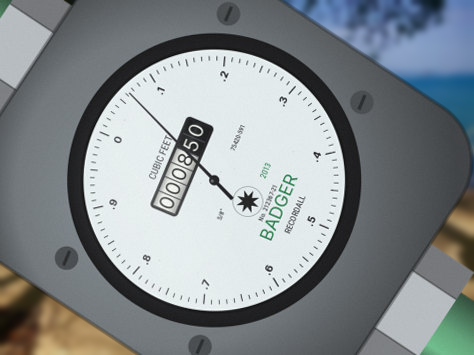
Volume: 850.06 ft³
